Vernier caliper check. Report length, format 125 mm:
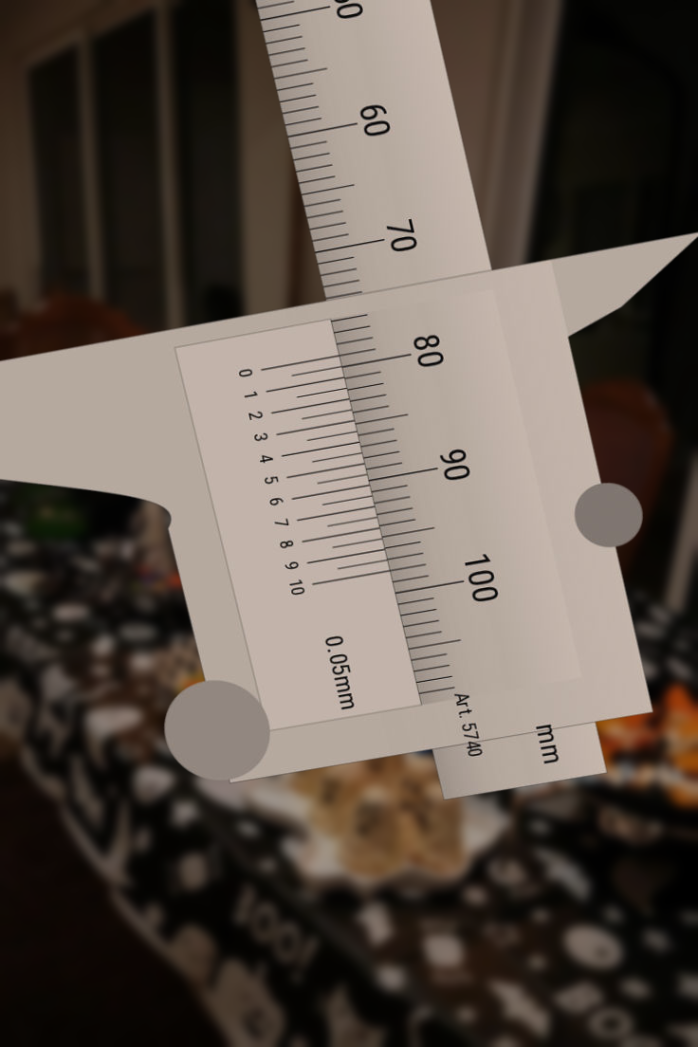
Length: 79.0 mm
